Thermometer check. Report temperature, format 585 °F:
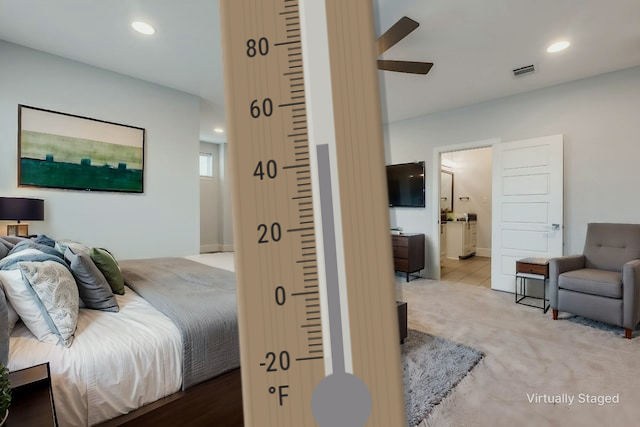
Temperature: 46 °F
